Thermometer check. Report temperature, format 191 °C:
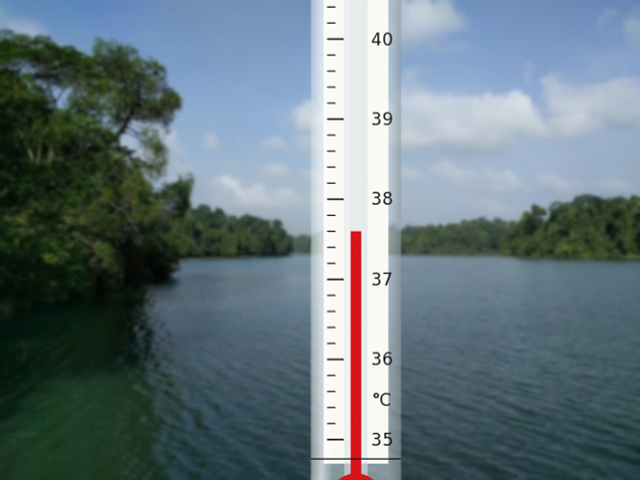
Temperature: 37.6 °C
